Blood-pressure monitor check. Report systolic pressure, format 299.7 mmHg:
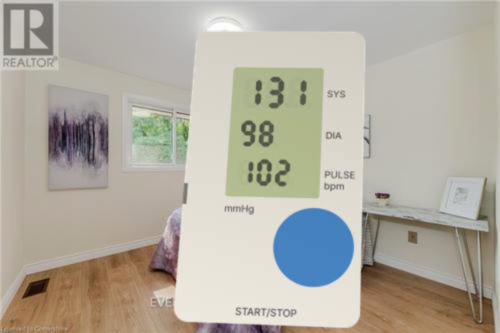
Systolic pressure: 131 mmHg
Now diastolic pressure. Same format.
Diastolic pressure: 98 mmHg
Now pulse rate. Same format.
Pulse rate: 102 bpm
